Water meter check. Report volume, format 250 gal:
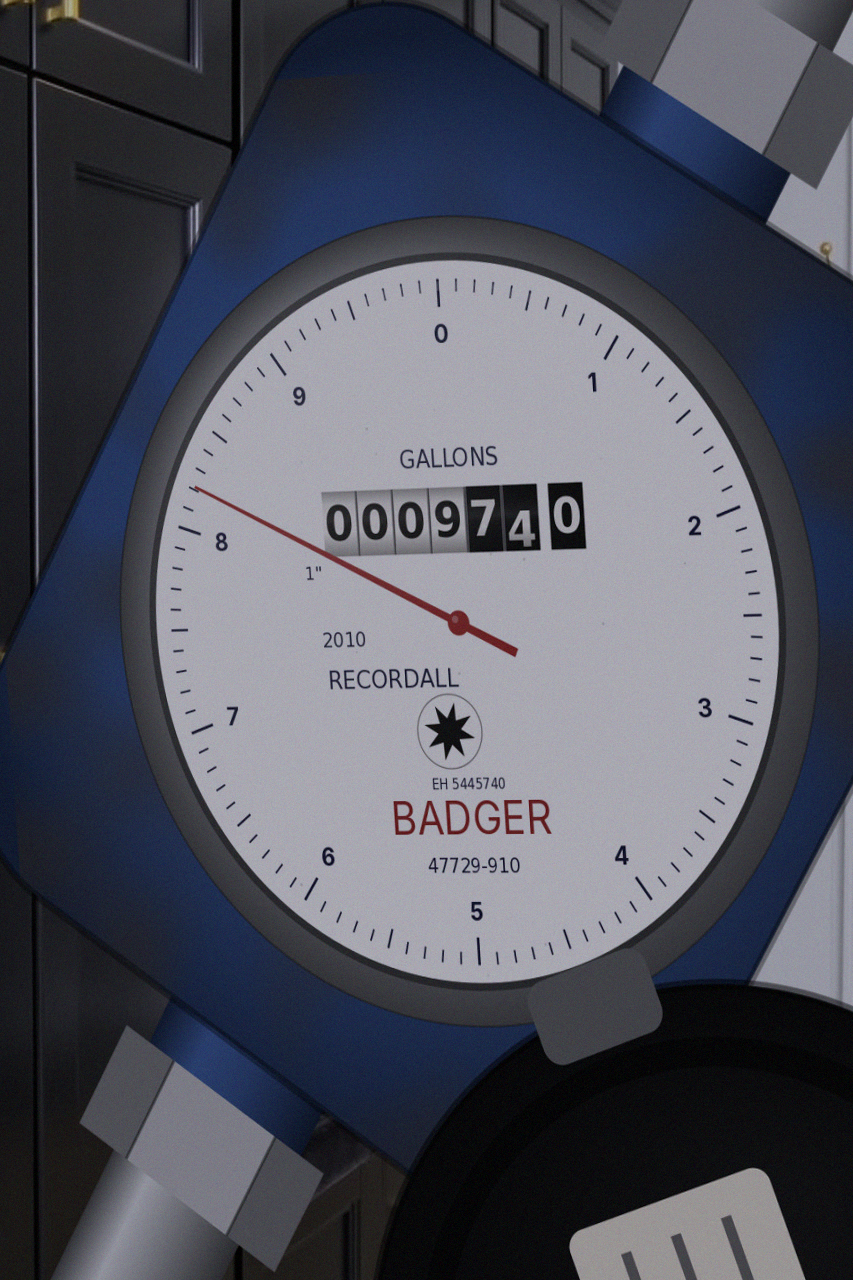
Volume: 9738.2 gal
